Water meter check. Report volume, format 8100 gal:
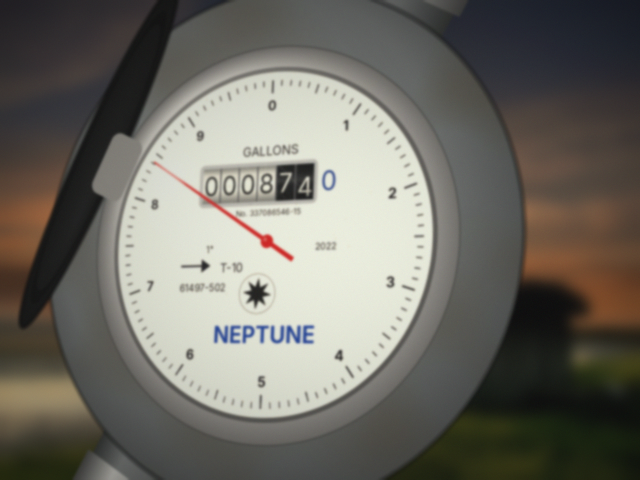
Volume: 8738.4 gal
